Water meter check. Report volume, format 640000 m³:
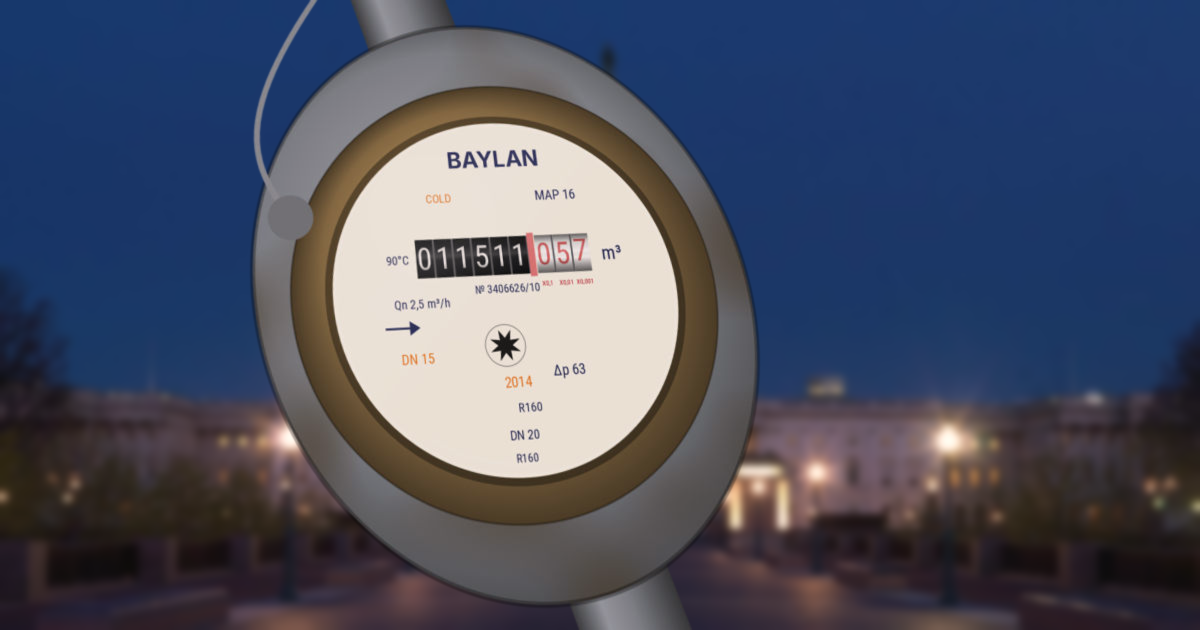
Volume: 11511.057 m³
